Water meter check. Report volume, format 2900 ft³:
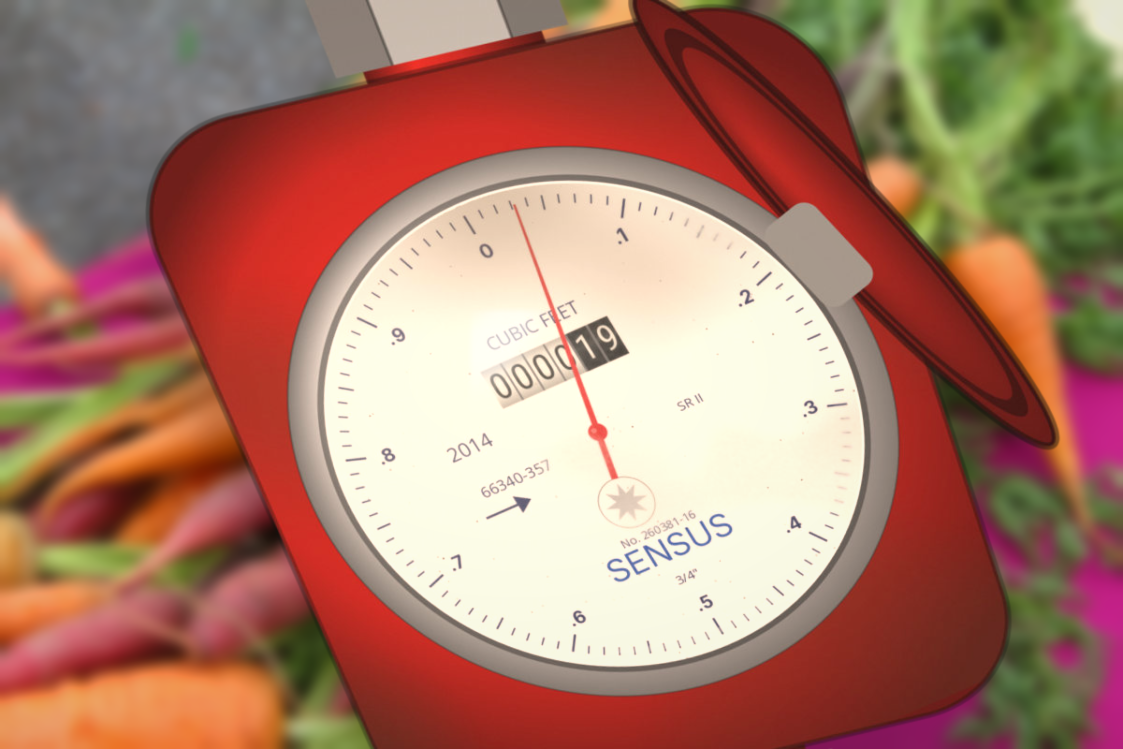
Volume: 19.03 ft³
